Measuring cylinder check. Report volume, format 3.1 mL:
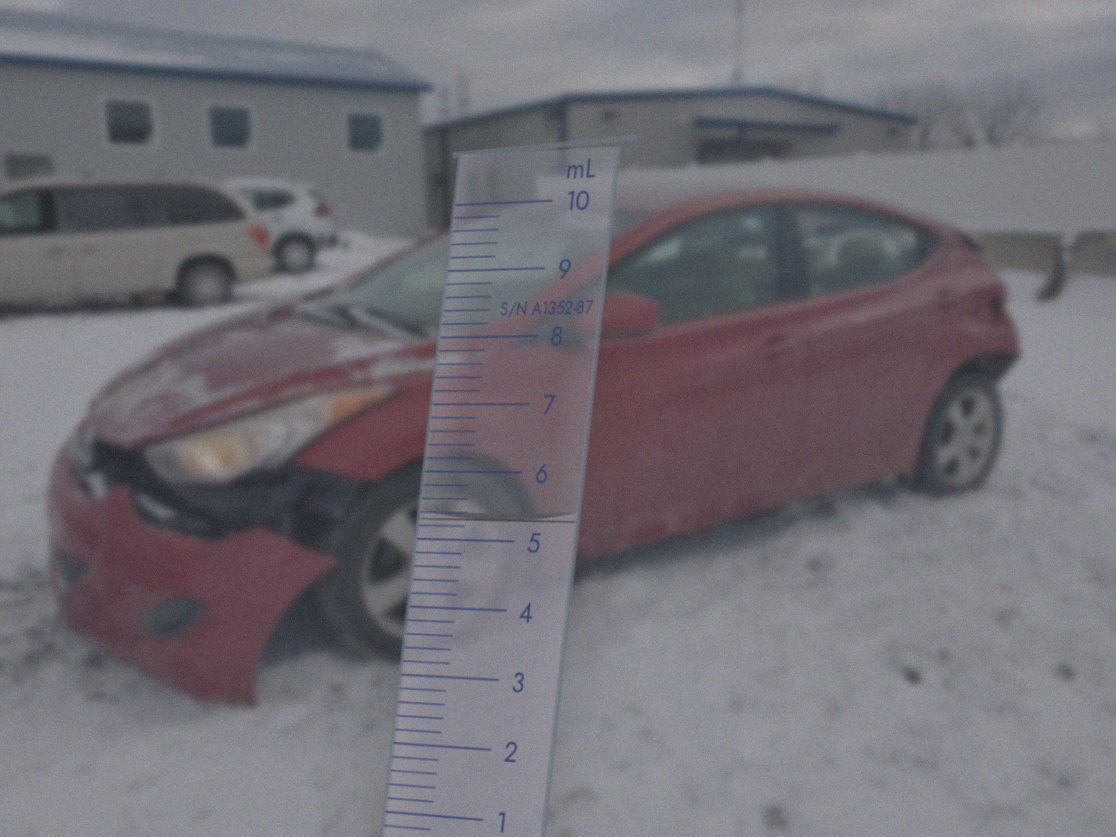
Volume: 5.3 mL
